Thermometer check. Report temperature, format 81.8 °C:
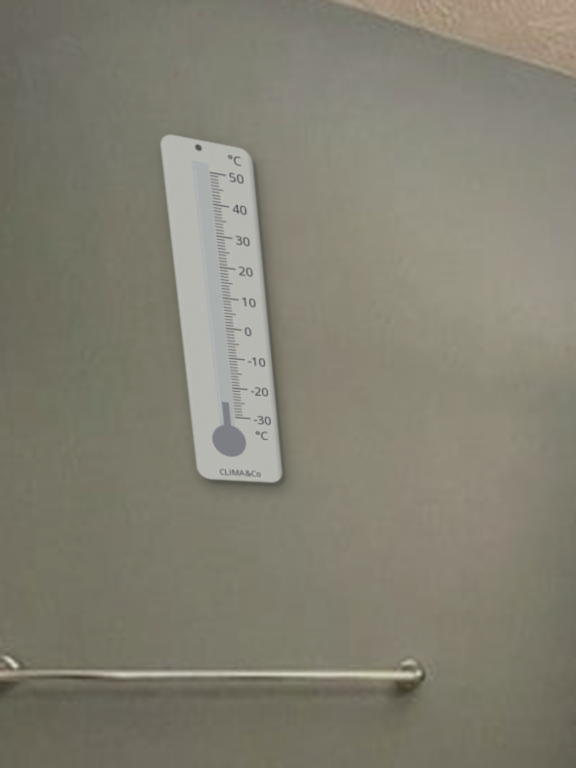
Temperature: -25 °C
